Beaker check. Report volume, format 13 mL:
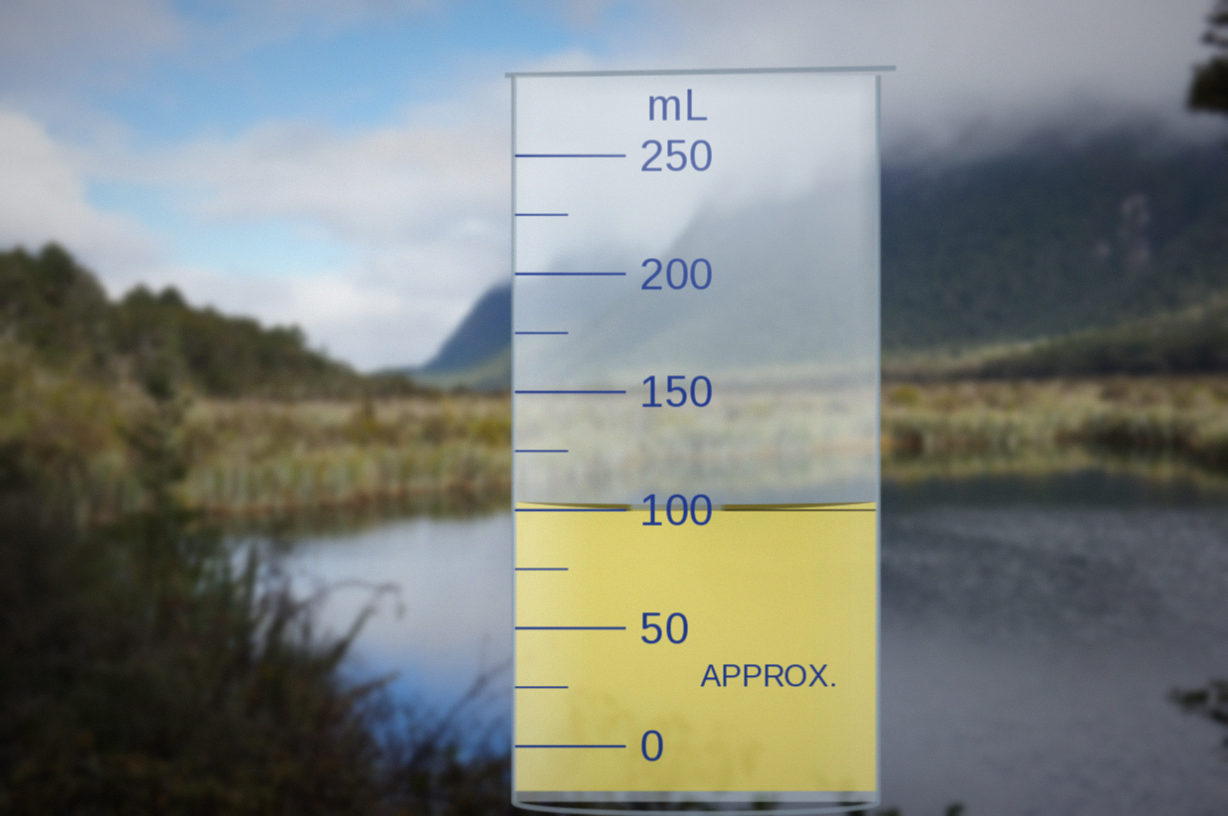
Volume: 100 mL
